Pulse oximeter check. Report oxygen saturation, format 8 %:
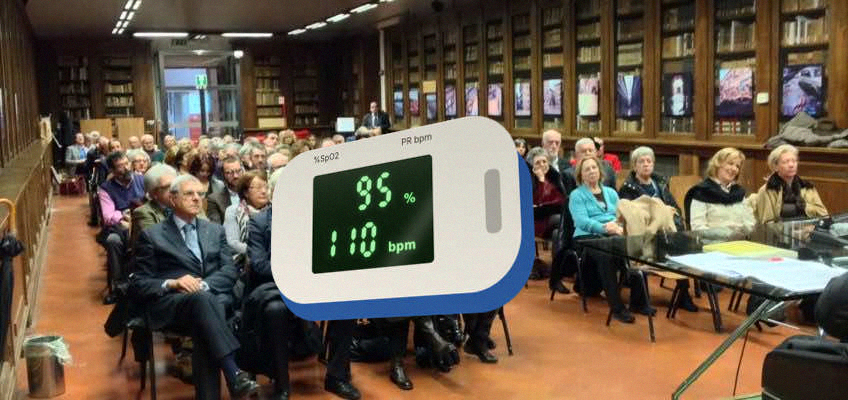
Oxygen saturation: 95 %
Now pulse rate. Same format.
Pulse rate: 110 bpm
